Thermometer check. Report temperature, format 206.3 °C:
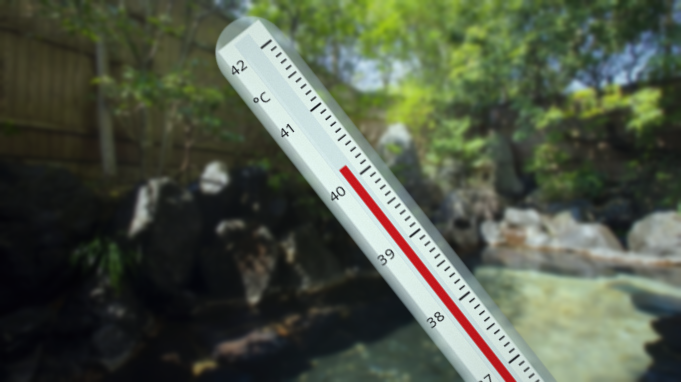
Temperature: 40.2 °C
